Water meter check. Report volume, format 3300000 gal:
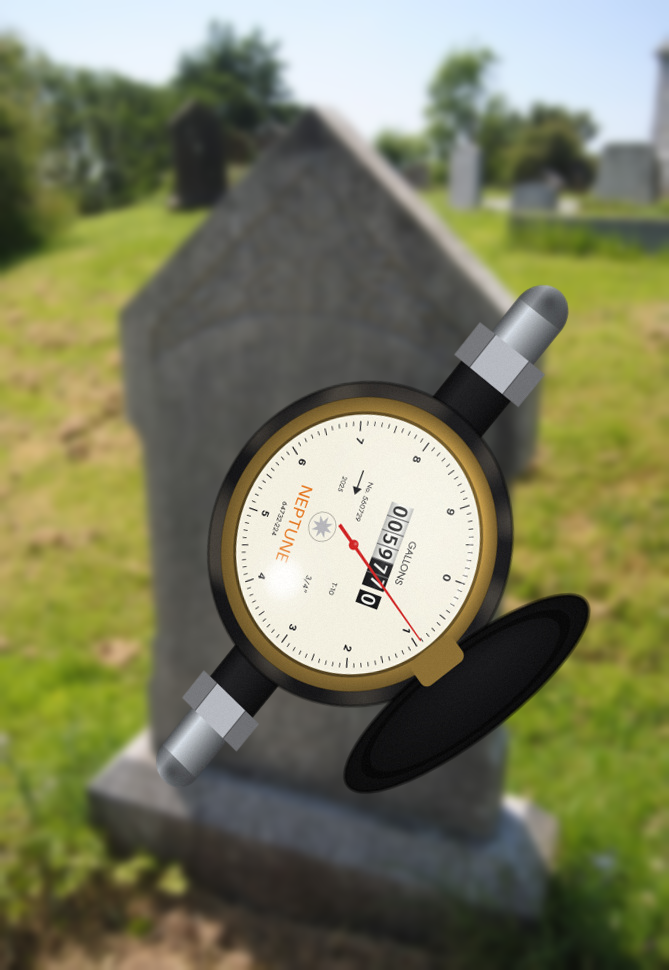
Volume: 59770.9 gal
